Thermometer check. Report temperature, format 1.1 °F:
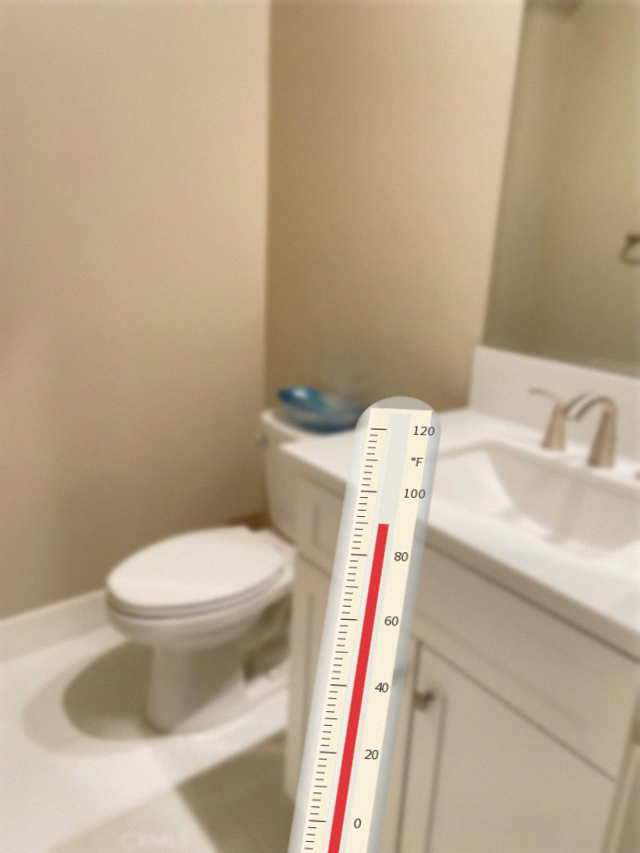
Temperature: 90 °F
